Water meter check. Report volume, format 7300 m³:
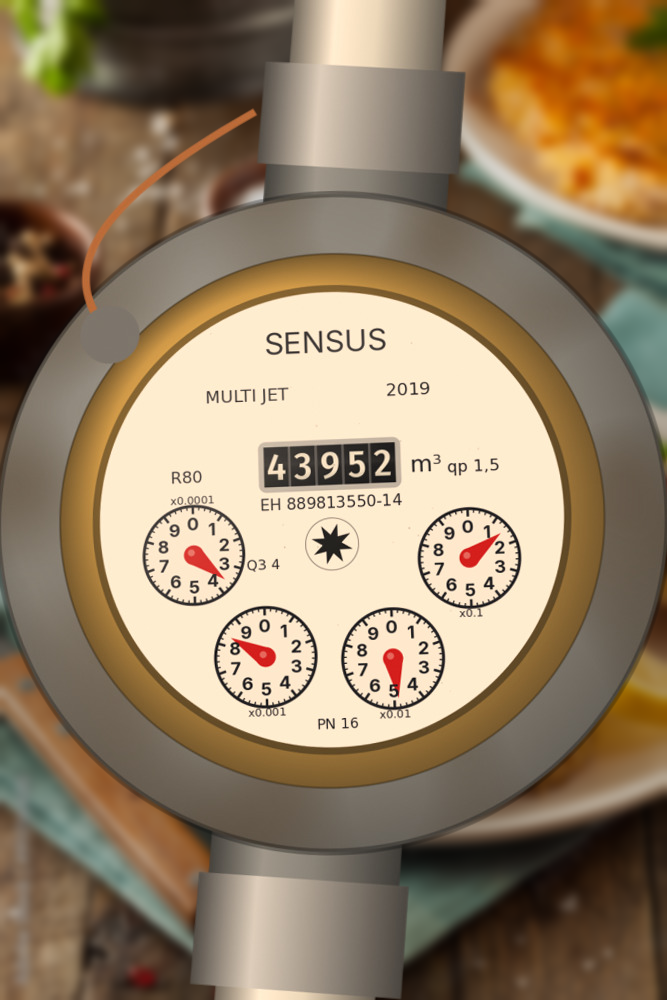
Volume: 43952.1483 m³
